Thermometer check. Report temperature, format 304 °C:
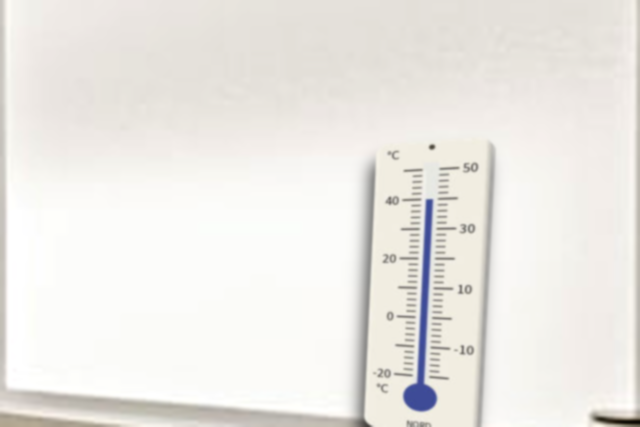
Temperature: 40 °C
